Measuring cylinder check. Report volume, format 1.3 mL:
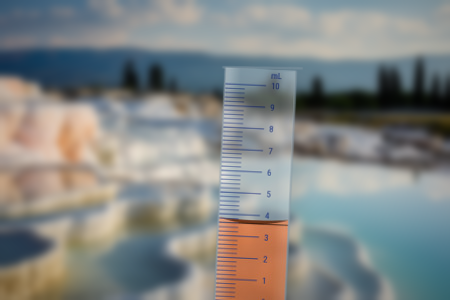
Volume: 3.6 mL
